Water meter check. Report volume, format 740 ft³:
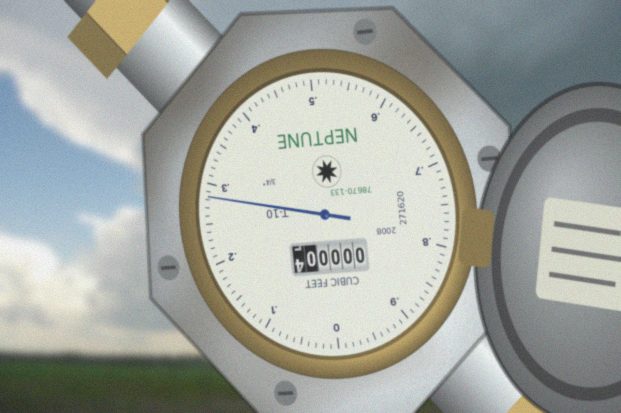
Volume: 4.28 ft³
